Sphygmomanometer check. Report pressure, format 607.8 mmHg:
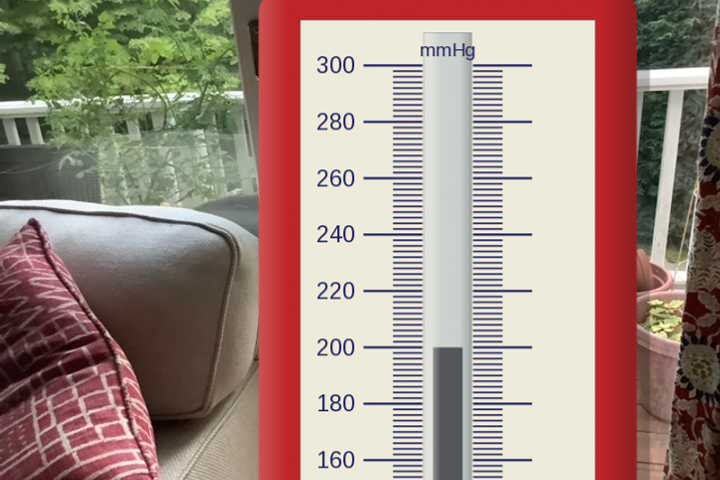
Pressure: 200 mmHg
